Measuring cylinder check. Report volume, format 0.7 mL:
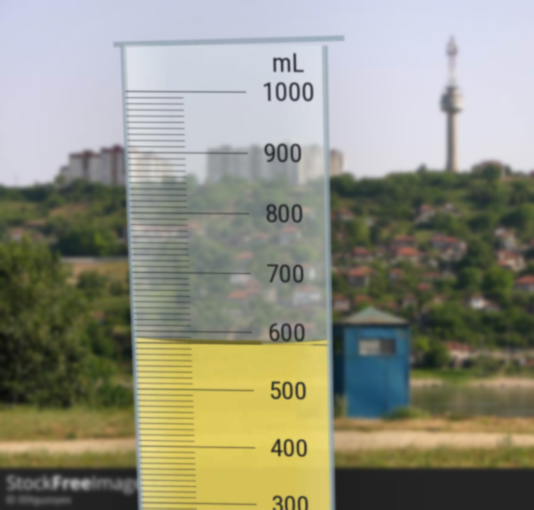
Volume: 580 mL
